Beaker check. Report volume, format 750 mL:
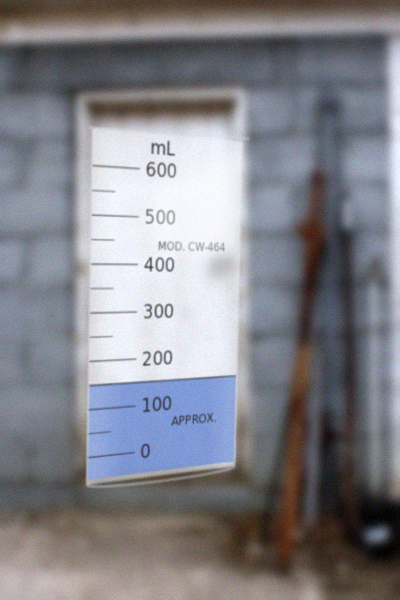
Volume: 150 mL
